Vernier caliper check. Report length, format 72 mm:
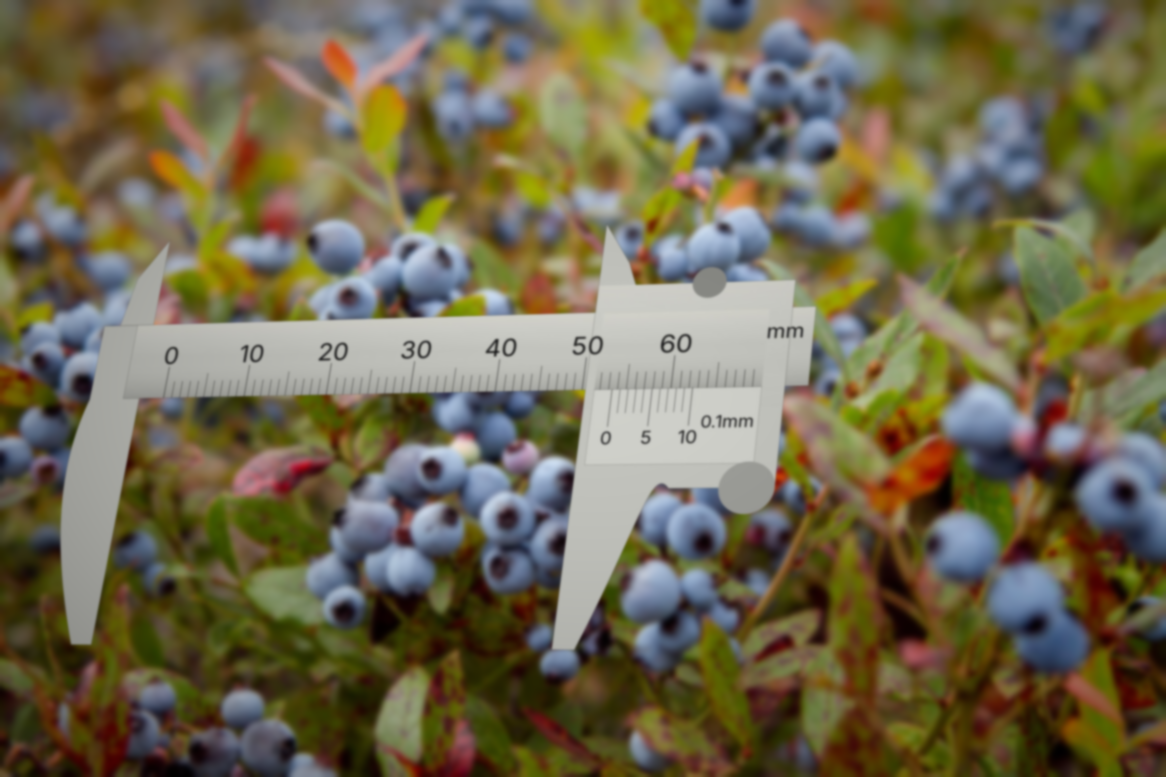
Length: 53.4 mm
